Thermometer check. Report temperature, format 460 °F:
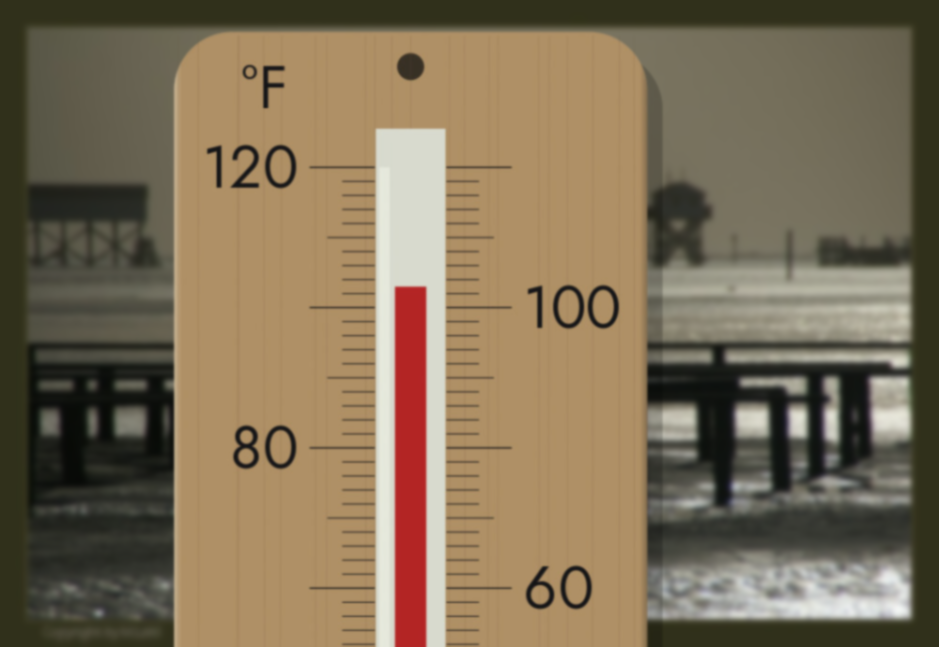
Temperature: 103 °F
